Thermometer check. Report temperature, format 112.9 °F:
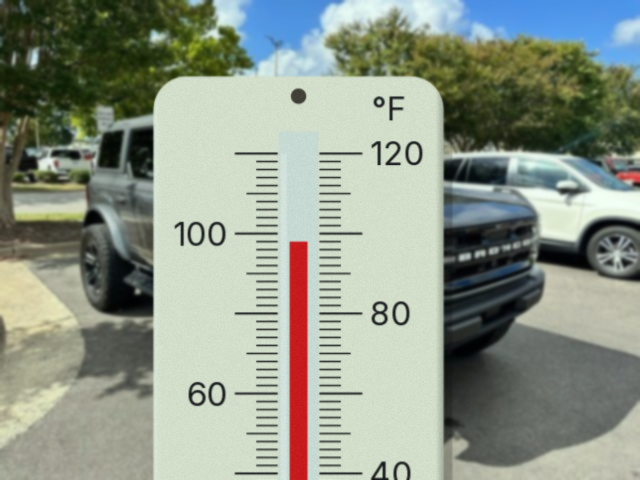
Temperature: 98 °F
